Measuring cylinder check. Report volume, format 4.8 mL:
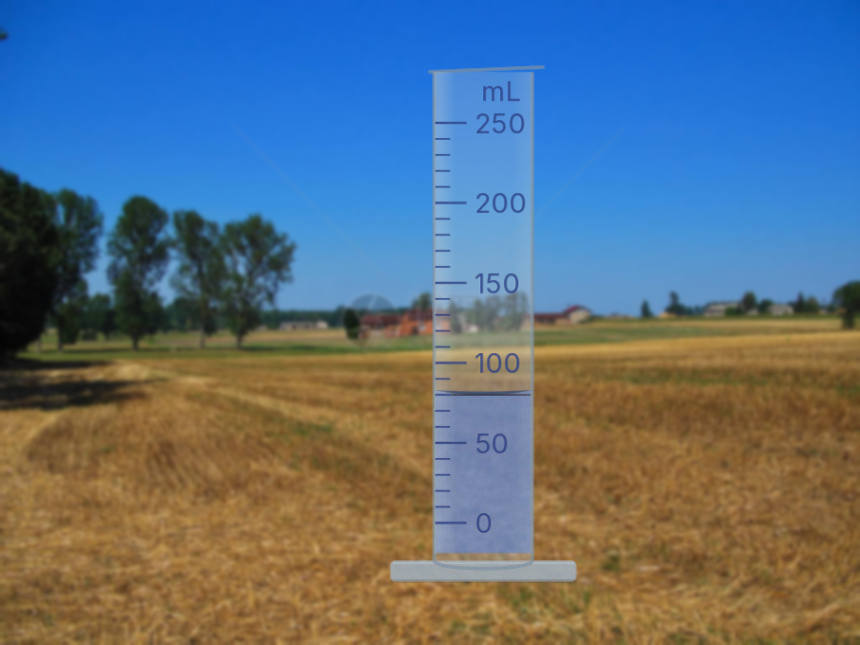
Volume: 80 mL
